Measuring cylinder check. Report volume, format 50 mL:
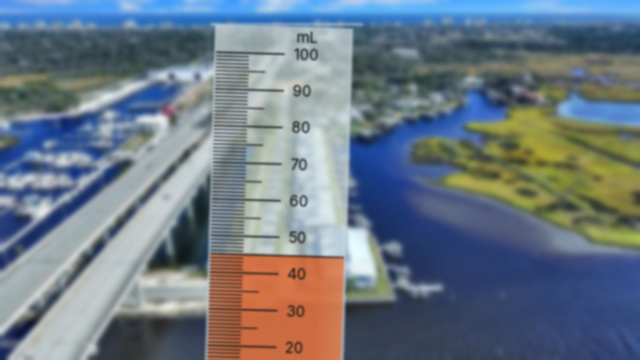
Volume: 45 mL
